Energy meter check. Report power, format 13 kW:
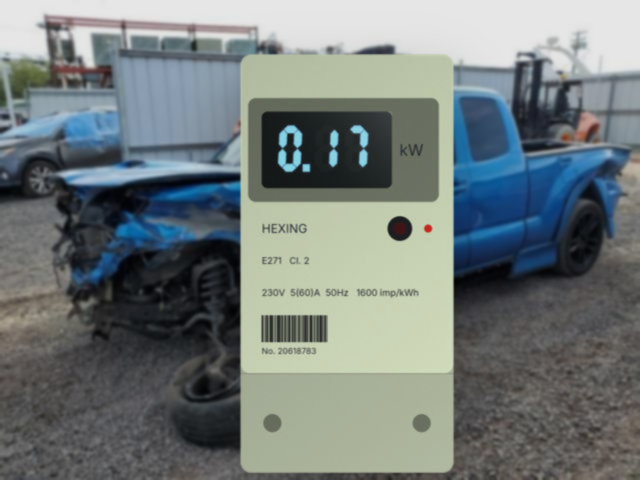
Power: 0.17 kW
